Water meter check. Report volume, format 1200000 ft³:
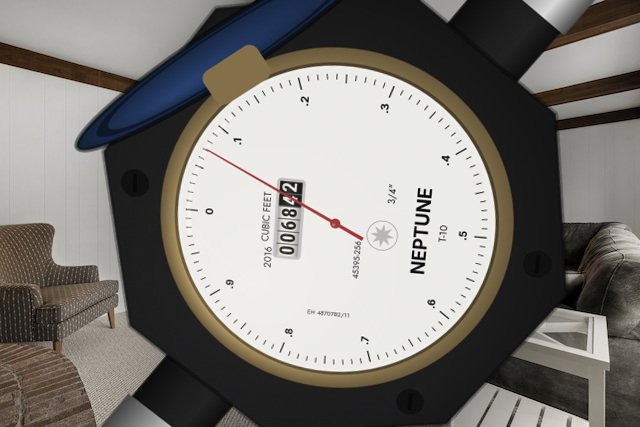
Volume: 6842.07 ft³
